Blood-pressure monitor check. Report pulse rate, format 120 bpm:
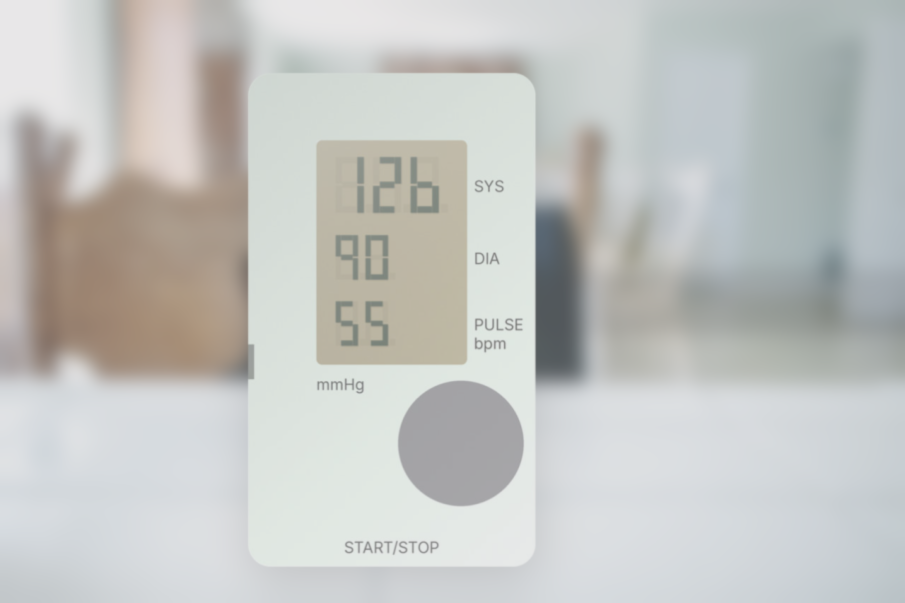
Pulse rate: 55 bpm
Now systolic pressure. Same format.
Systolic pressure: 126 mmHg
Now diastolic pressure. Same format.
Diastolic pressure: 90 mmHg
